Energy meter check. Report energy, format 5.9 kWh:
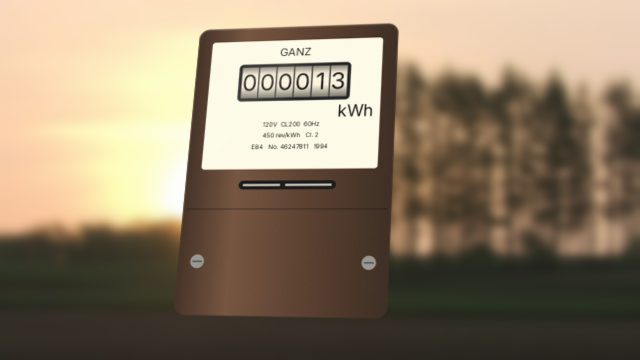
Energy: 13 kWh
